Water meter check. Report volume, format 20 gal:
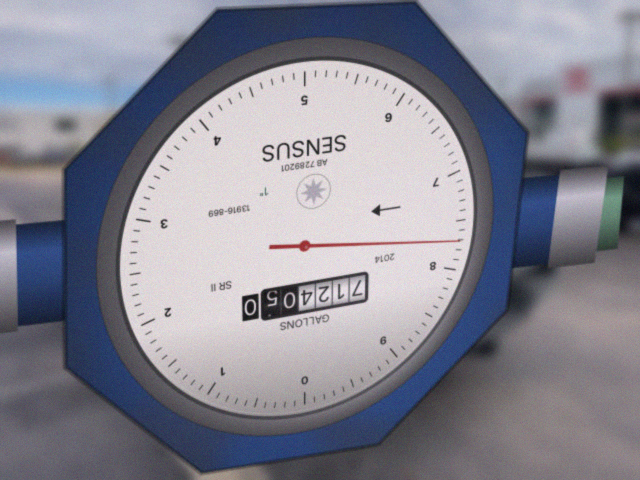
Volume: 7124047.7 gal
